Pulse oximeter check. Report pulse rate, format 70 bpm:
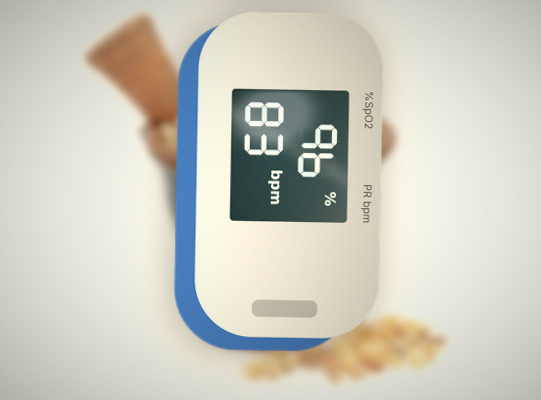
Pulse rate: 83 bpm
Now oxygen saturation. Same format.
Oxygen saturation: 96 %
